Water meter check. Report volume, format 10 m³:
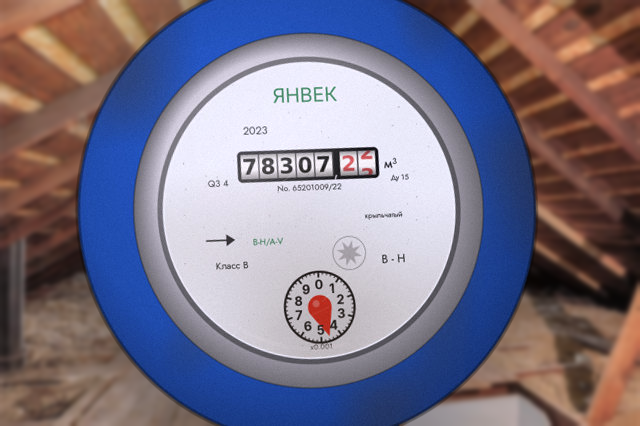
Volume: 78307.224 m³
